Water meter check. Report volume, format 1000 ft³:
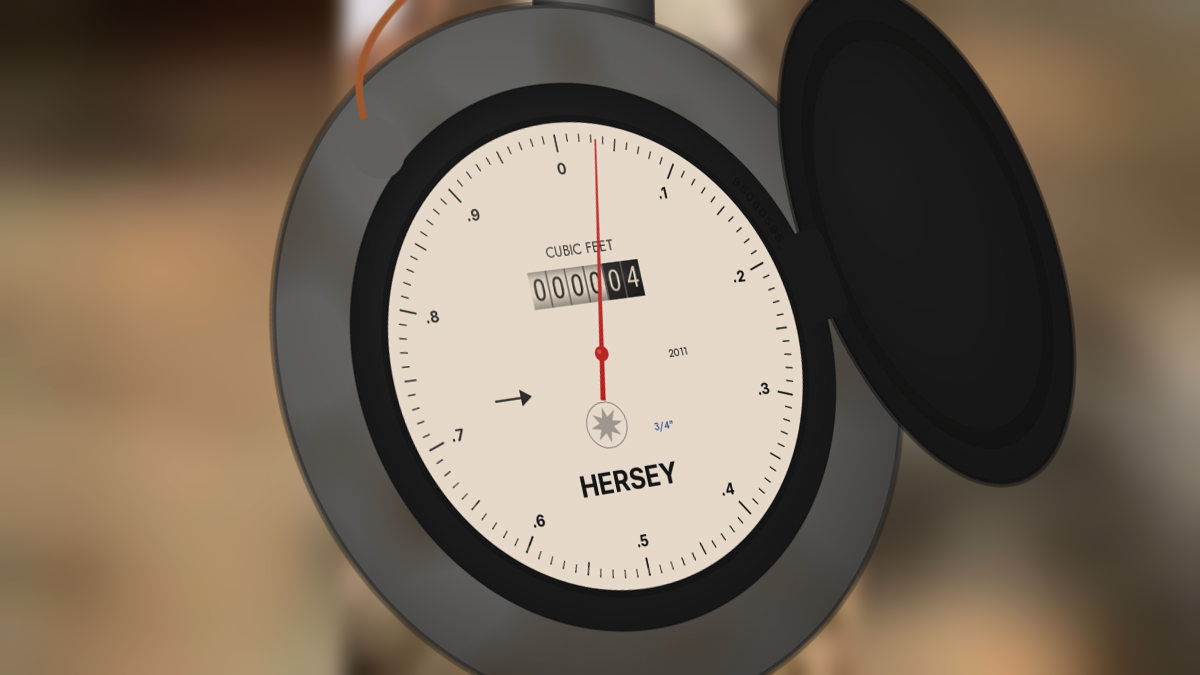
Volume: 4.03 ft³
